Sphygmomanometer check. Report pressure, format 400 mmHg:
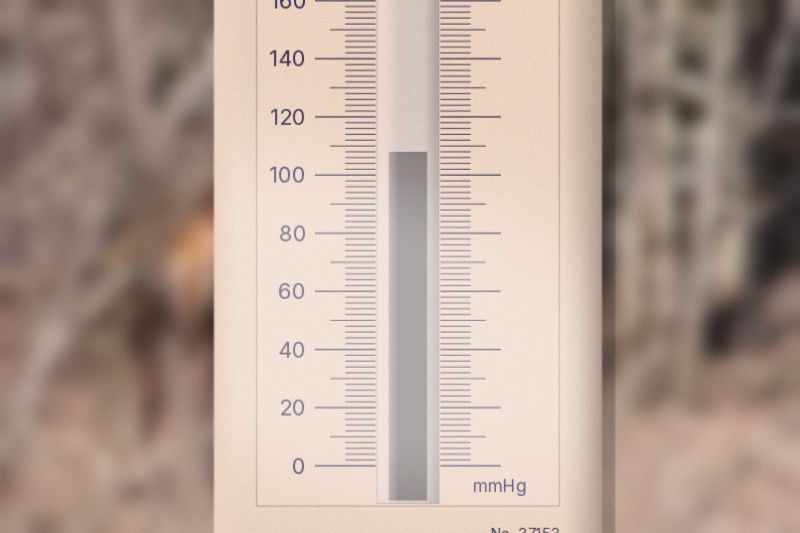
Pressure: 108 mmHg
